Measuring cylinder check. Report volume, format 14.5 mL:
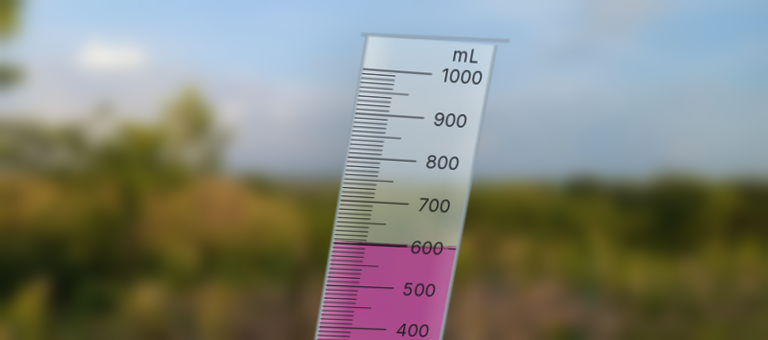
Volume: 600 mL
